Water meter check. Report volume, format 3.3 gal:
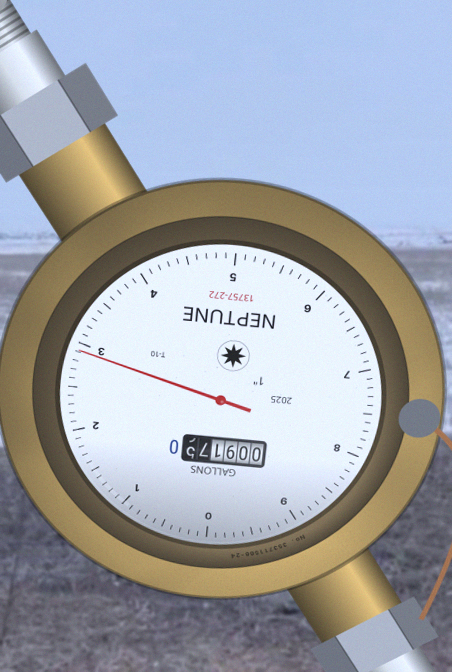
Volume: 91752.9 gal
